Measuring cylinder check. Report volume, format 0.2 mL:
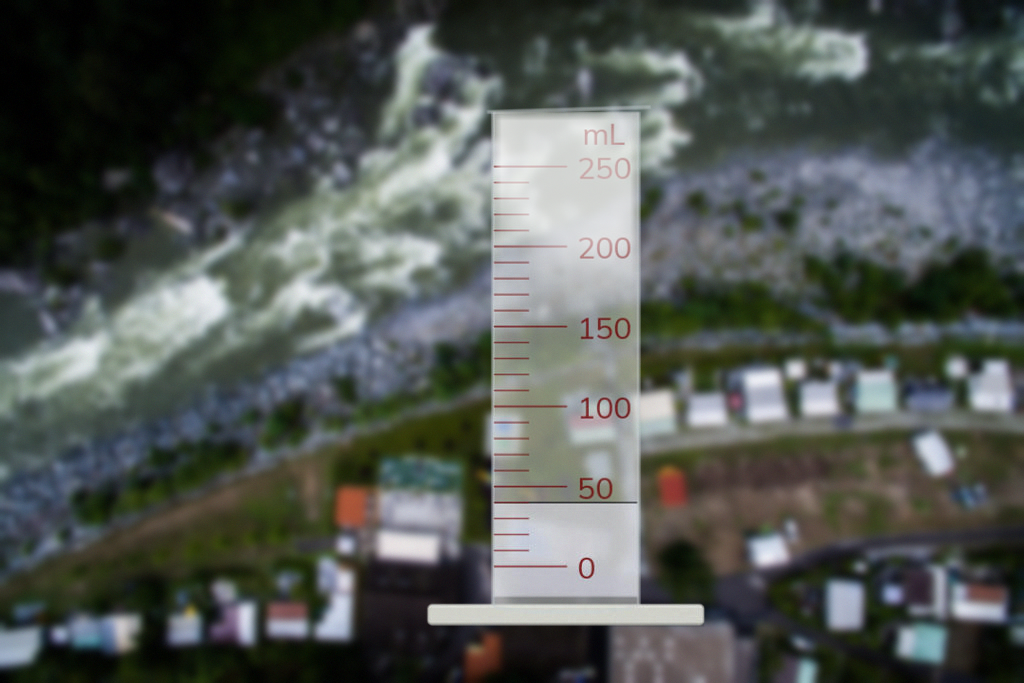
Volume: 40 mL
